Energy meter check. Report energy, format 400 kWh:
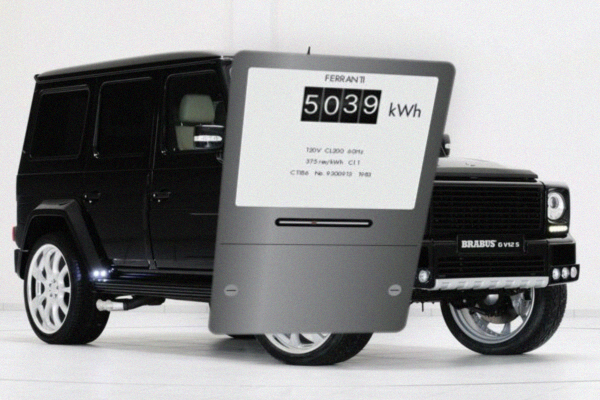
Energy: 5039 kWh
